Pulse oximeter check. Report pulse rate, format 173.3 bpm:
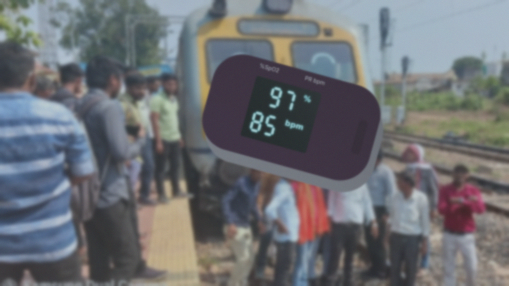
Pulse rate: 85 bpm
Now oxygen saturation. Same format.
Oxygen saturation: 97 %
